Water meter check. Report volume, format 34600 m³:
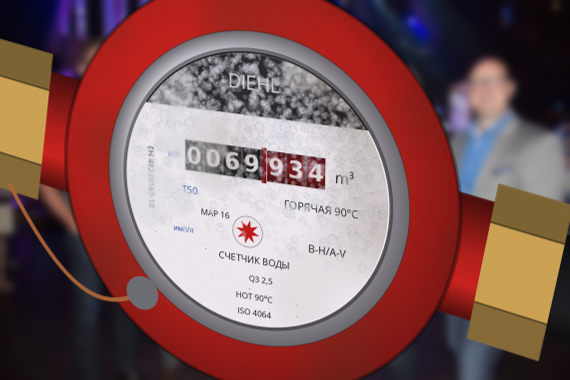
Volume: 69.934 m³
